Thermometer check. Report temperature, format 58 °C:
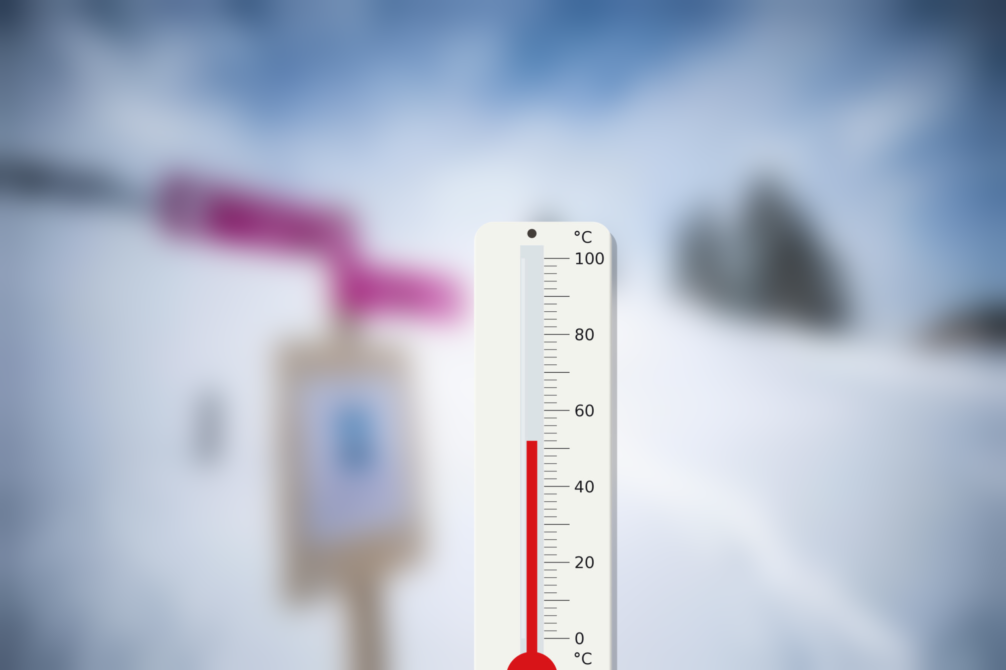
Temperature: 52 °C
